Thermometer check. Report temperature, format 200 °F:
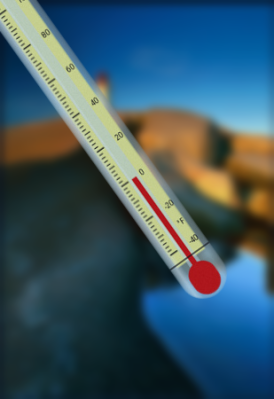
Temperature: 0 °F
